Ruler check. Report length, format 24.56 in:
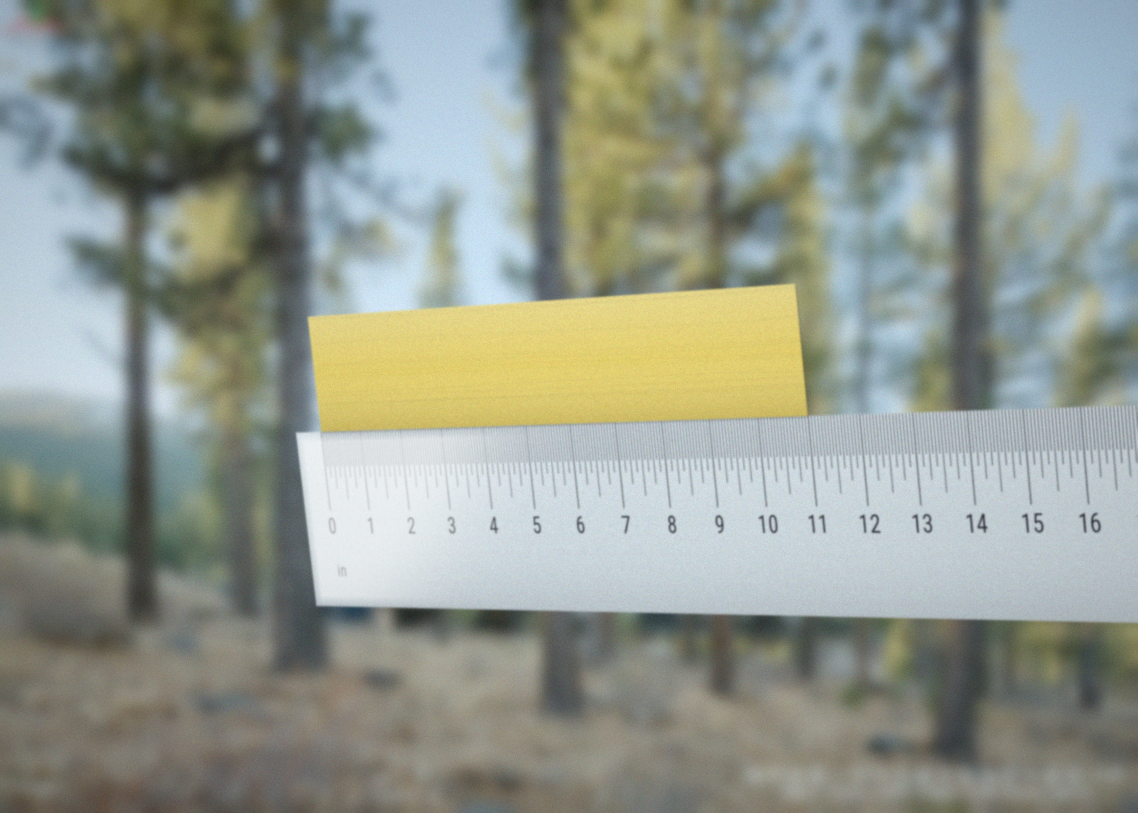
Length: 11 in
